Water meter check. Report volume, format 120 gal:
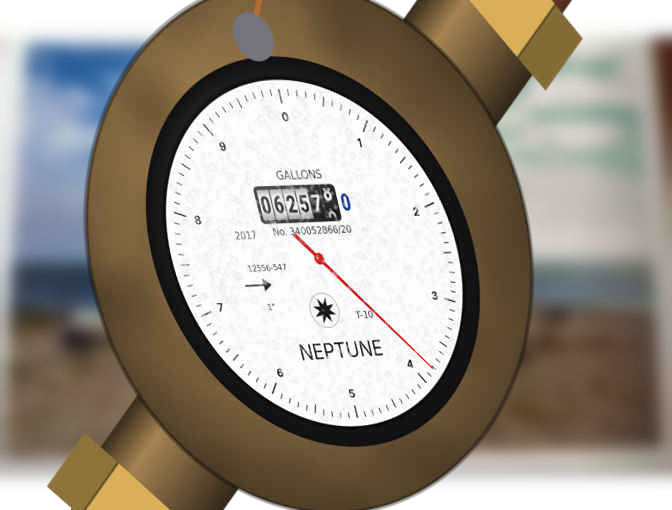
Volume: 625783.8 gal
